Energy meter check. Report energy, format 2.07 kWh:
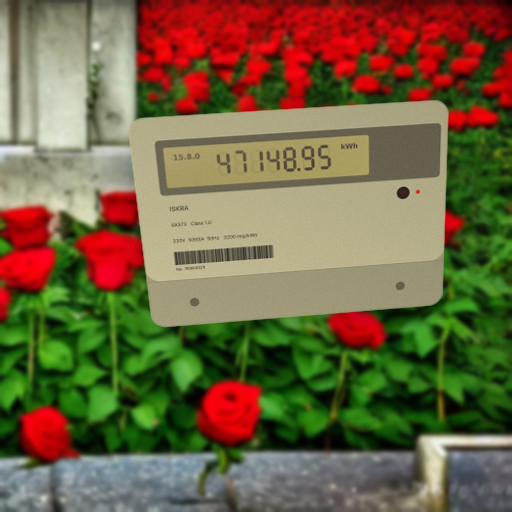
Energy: 47148.95 kWh
